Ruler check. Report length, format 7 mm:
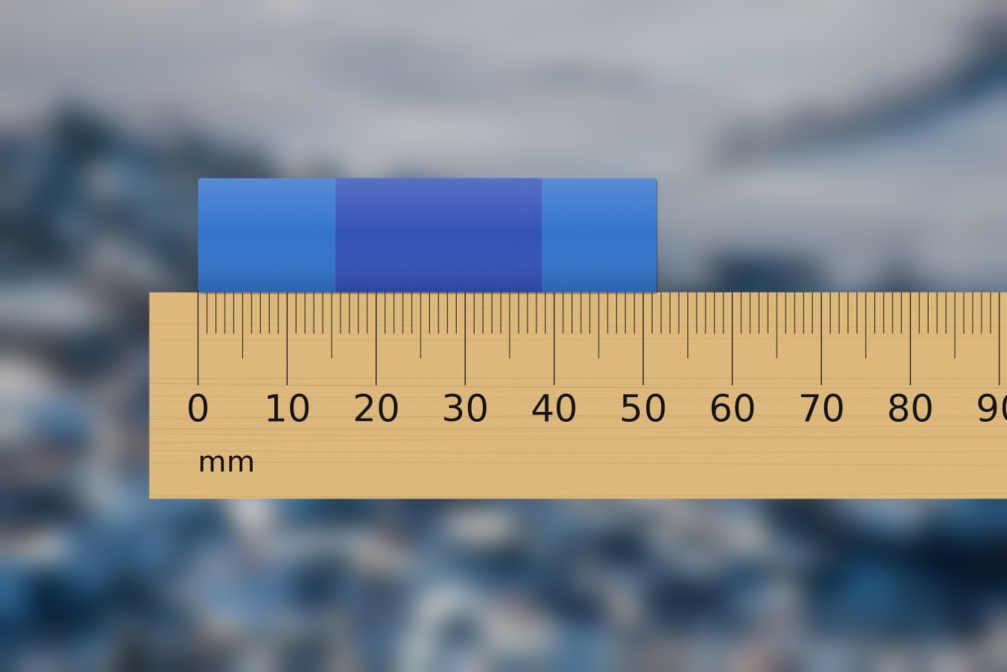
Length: 51.5 mm
